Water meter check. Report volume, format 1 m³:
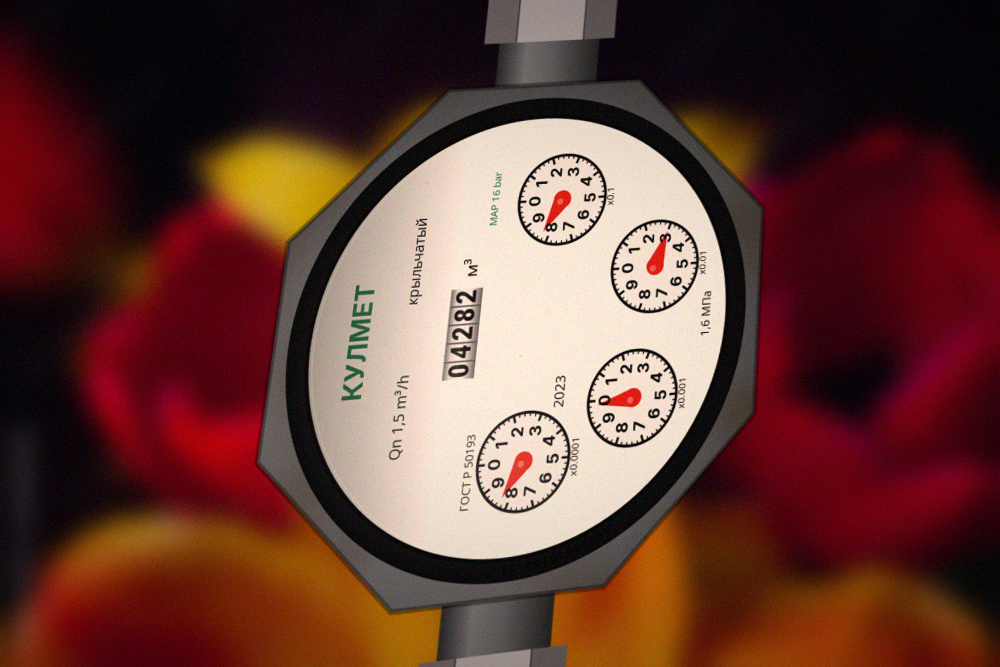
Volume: 4282.8298 m³
